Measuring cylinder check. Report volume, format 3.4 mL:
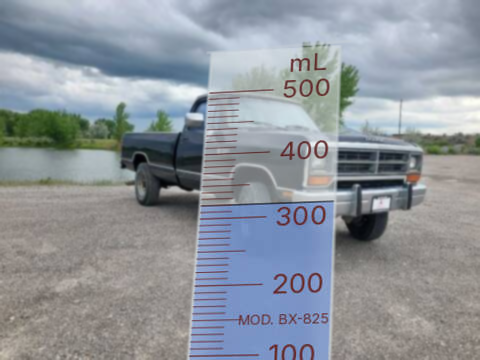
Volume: 320 mL
